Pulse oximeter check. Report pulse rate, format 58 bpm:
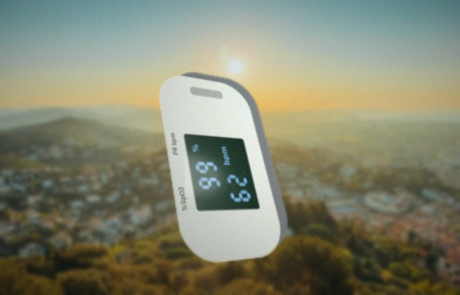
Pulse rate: 62 bpm
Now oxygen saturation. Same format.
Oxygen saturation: 99 %
